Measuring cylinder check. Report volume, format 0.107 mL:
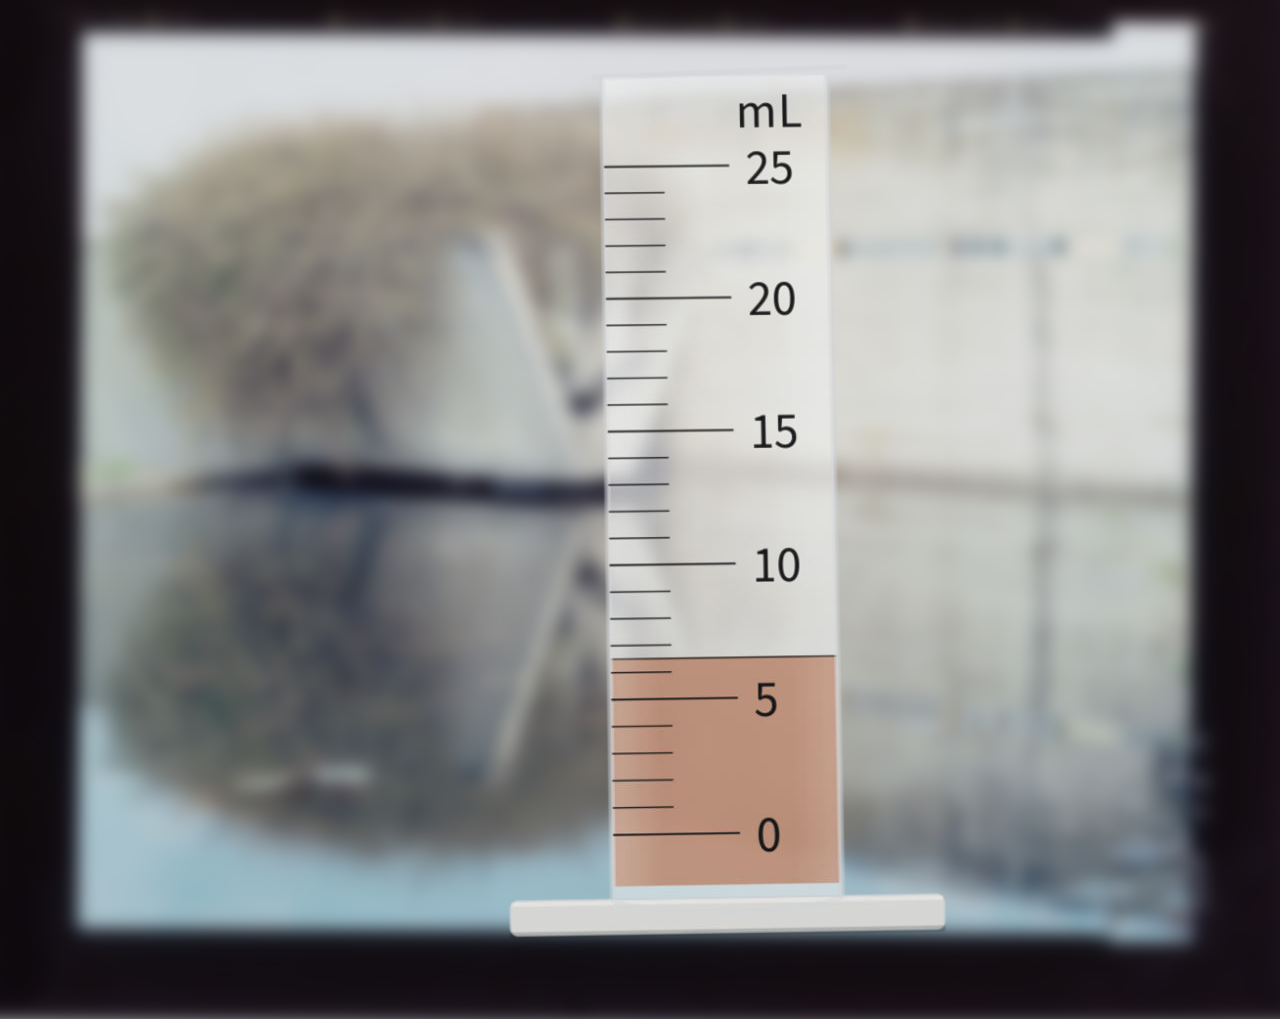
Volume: 6.5 mL
